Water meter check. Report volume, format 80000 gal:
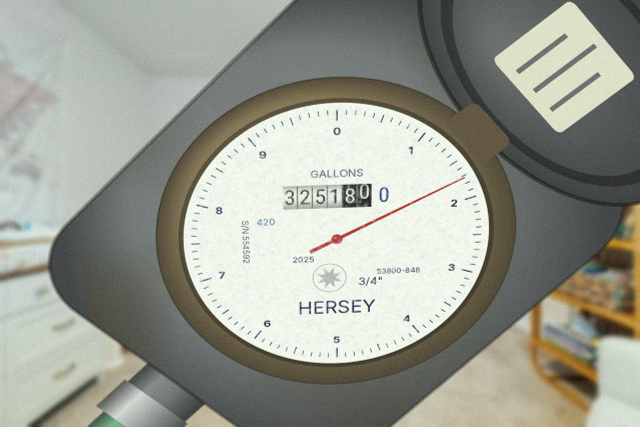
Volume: 3251801.7 gal
